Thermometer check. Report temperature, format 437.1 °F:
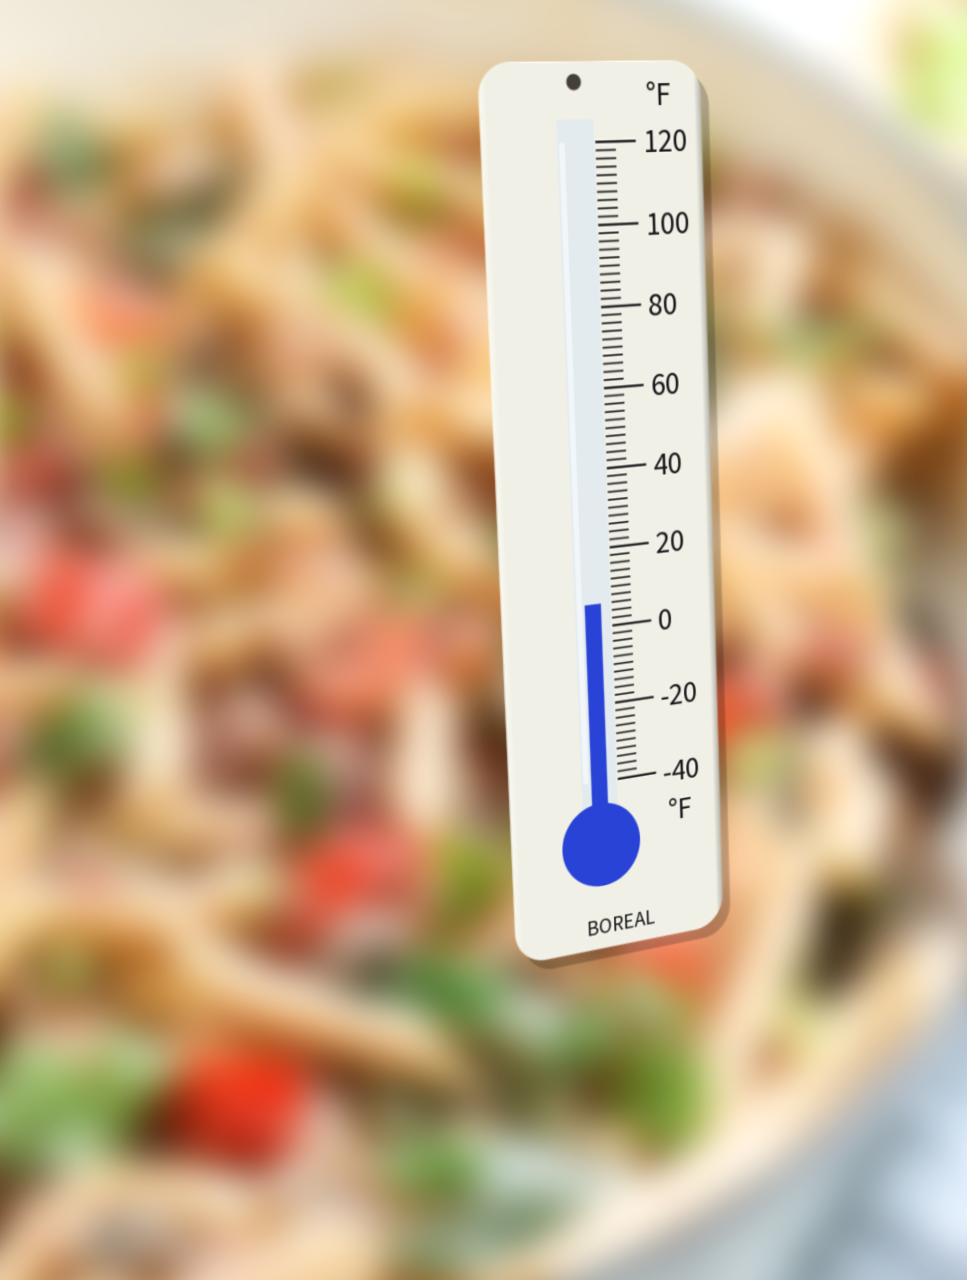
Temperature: 6 °F
